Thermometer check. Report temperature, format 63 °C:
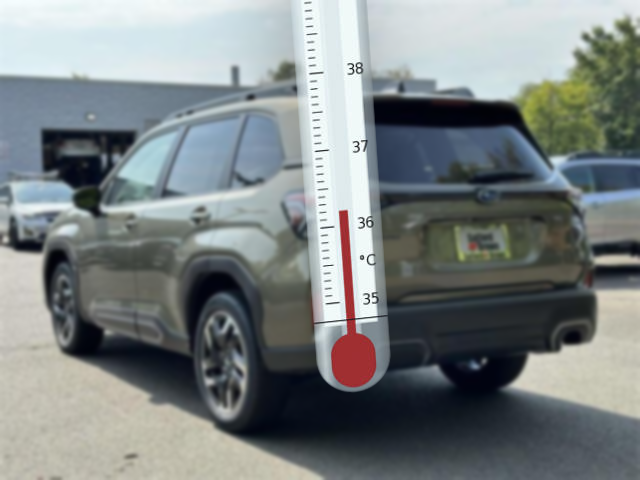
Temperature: 36.2 °C
